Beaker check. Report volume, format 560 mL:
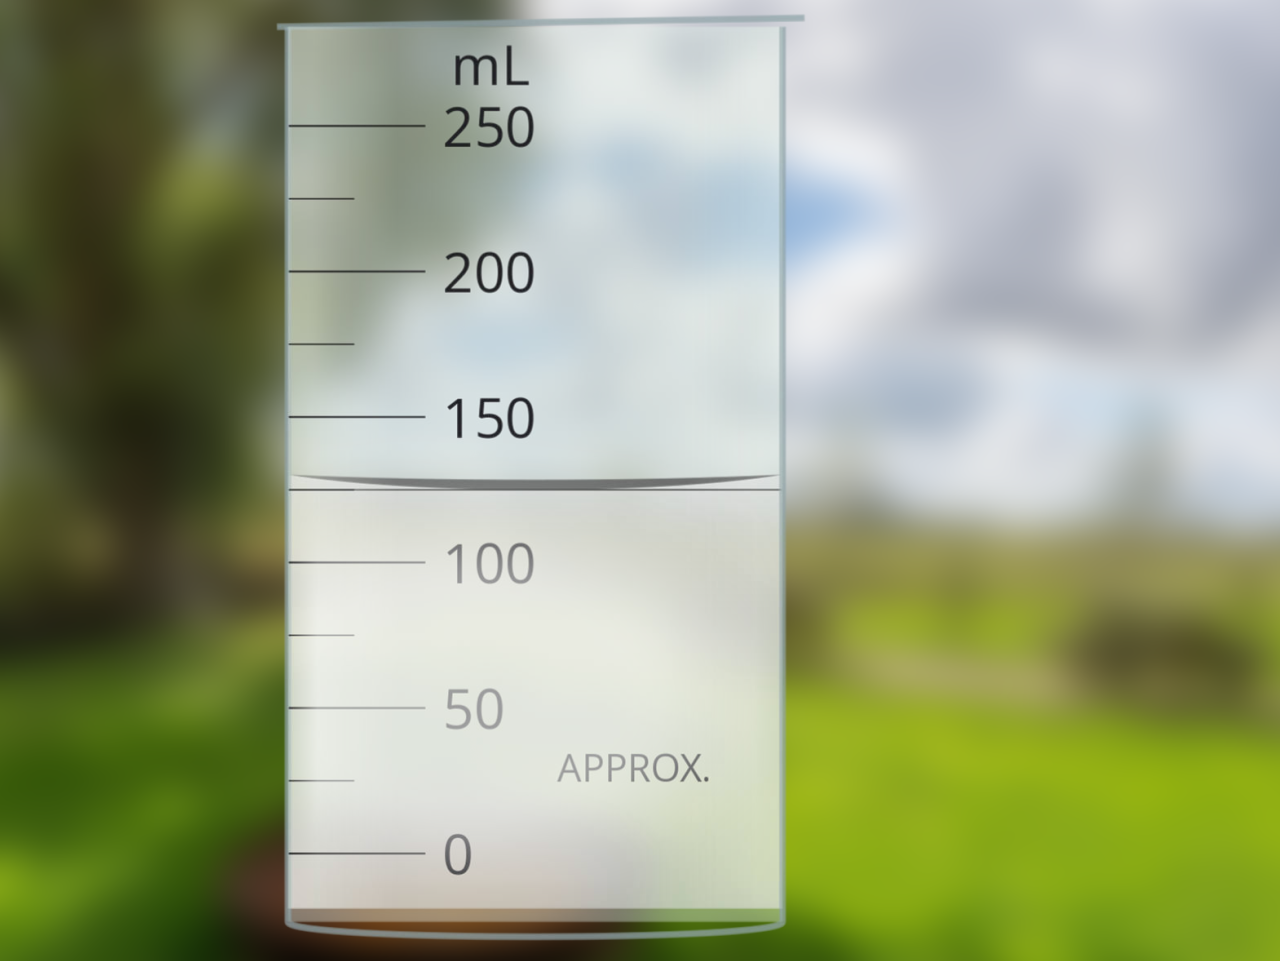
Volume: 125 mL
